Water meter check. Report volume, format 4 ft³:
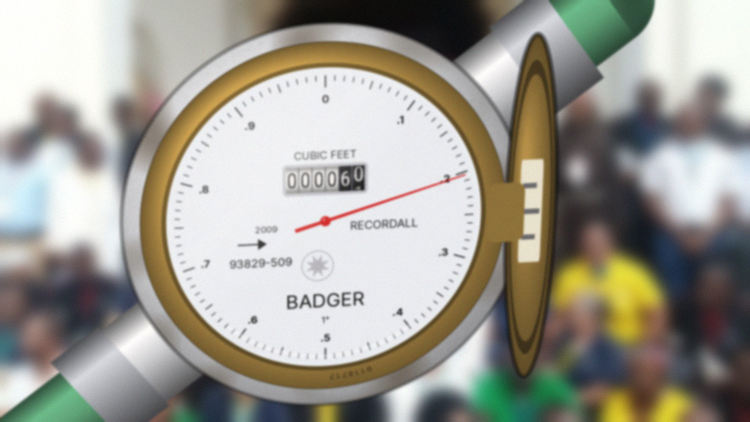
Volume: 60.20 ft³
